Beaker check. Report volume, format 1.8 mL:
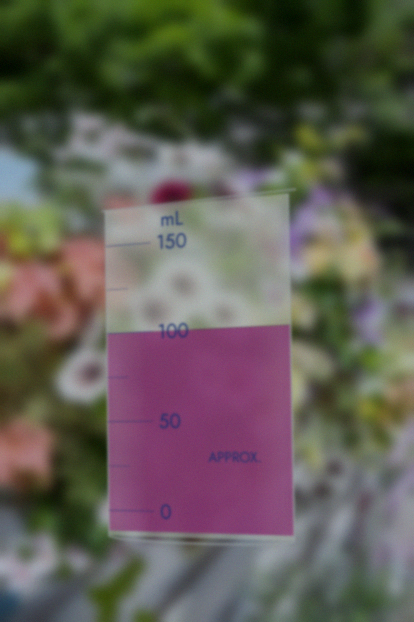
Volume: 100 mL
